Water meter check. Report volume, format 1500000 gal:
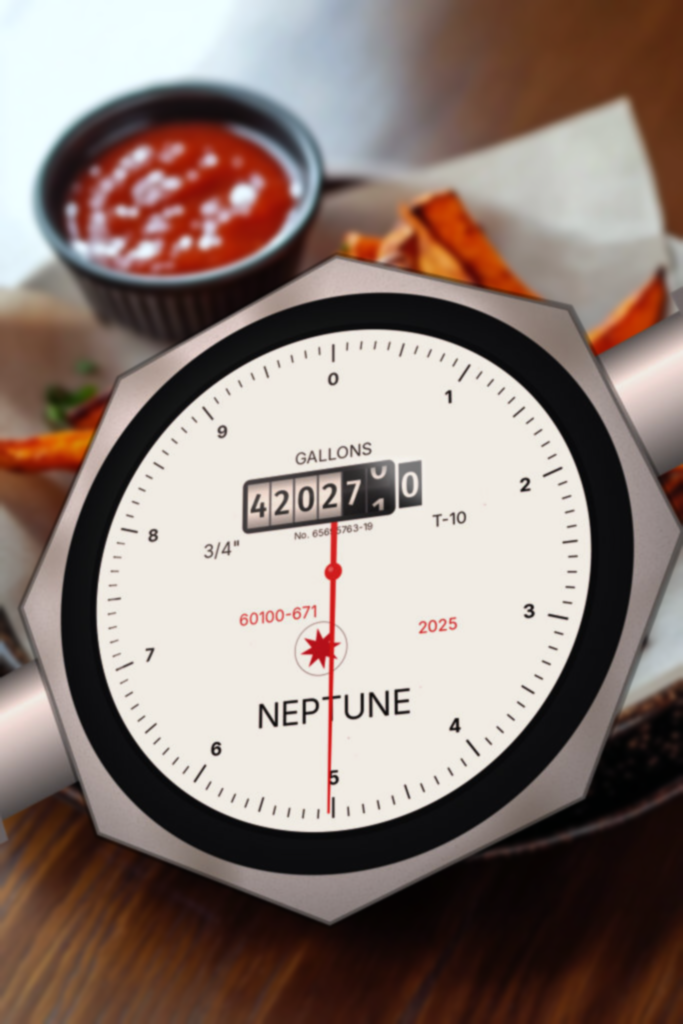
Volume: 4202705.0 gal
